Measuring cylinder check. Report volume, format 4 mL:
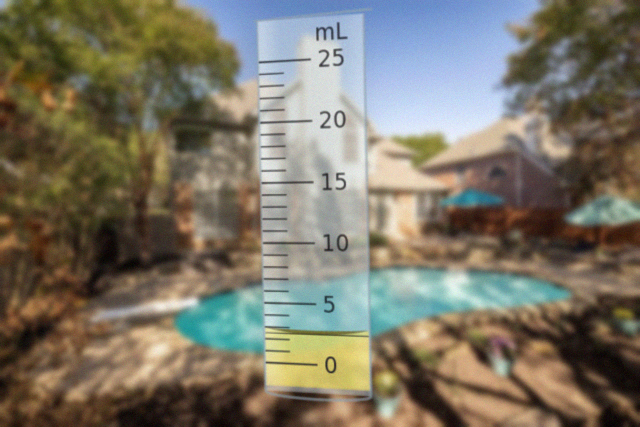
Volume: 2.5 mL
